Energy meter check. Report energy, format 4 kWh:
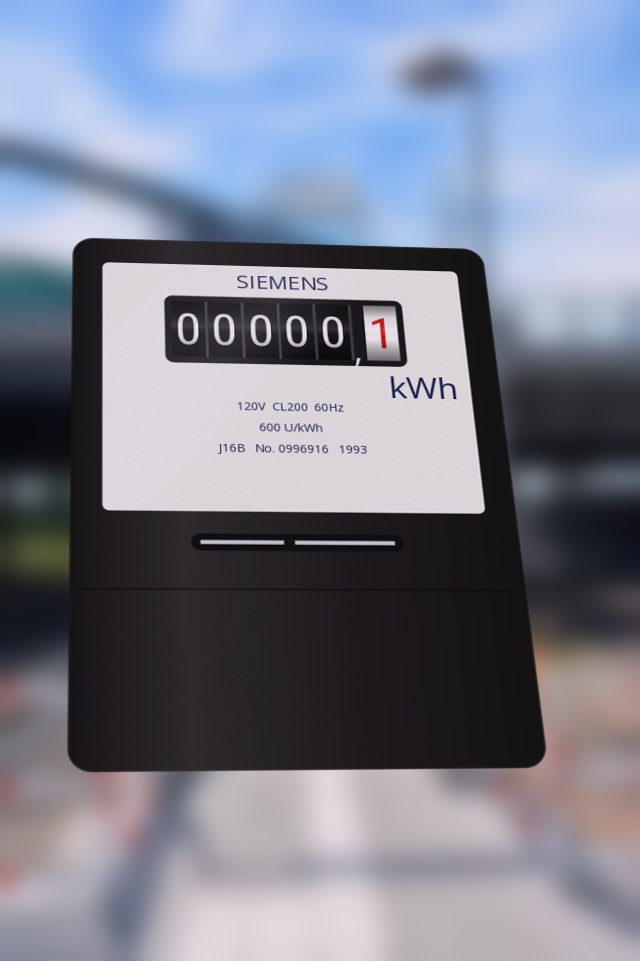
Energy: 0.1 kWh
